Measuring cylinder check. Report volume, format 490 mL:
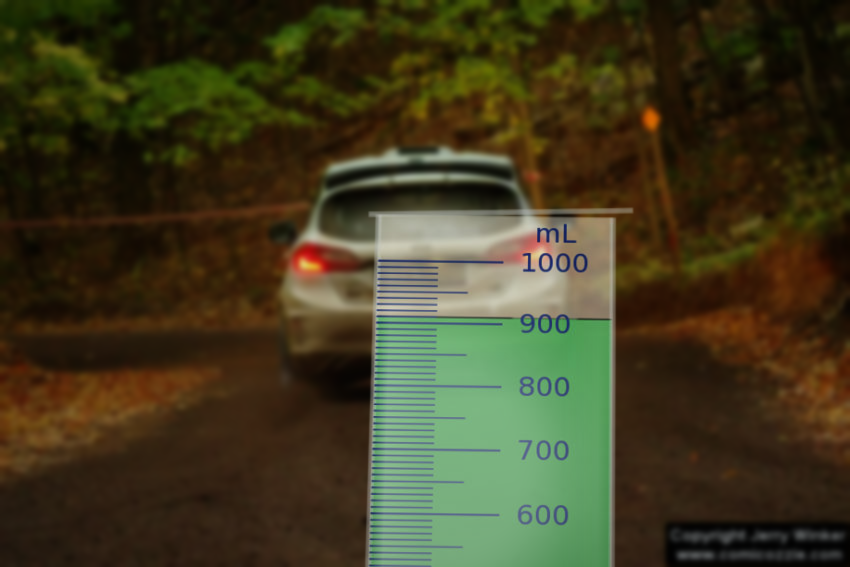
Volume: 910 mL
